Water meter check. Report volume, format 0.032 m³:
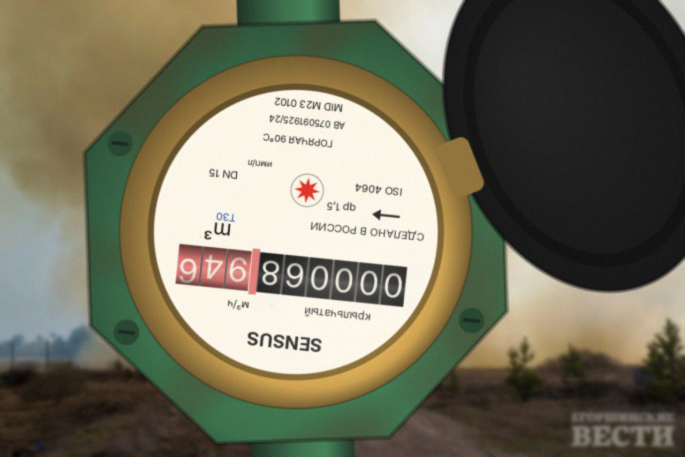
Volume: 68.946 m³
